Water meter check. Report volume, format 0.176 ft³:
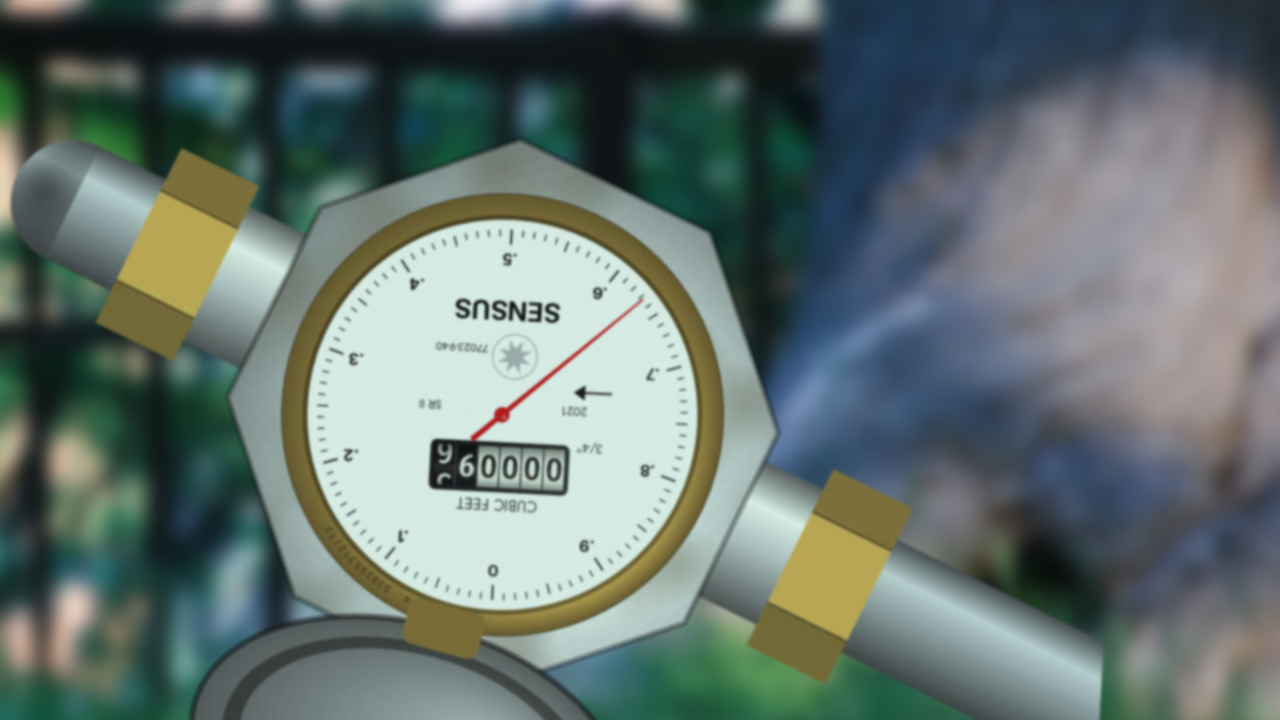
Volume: 95.63 ft³
